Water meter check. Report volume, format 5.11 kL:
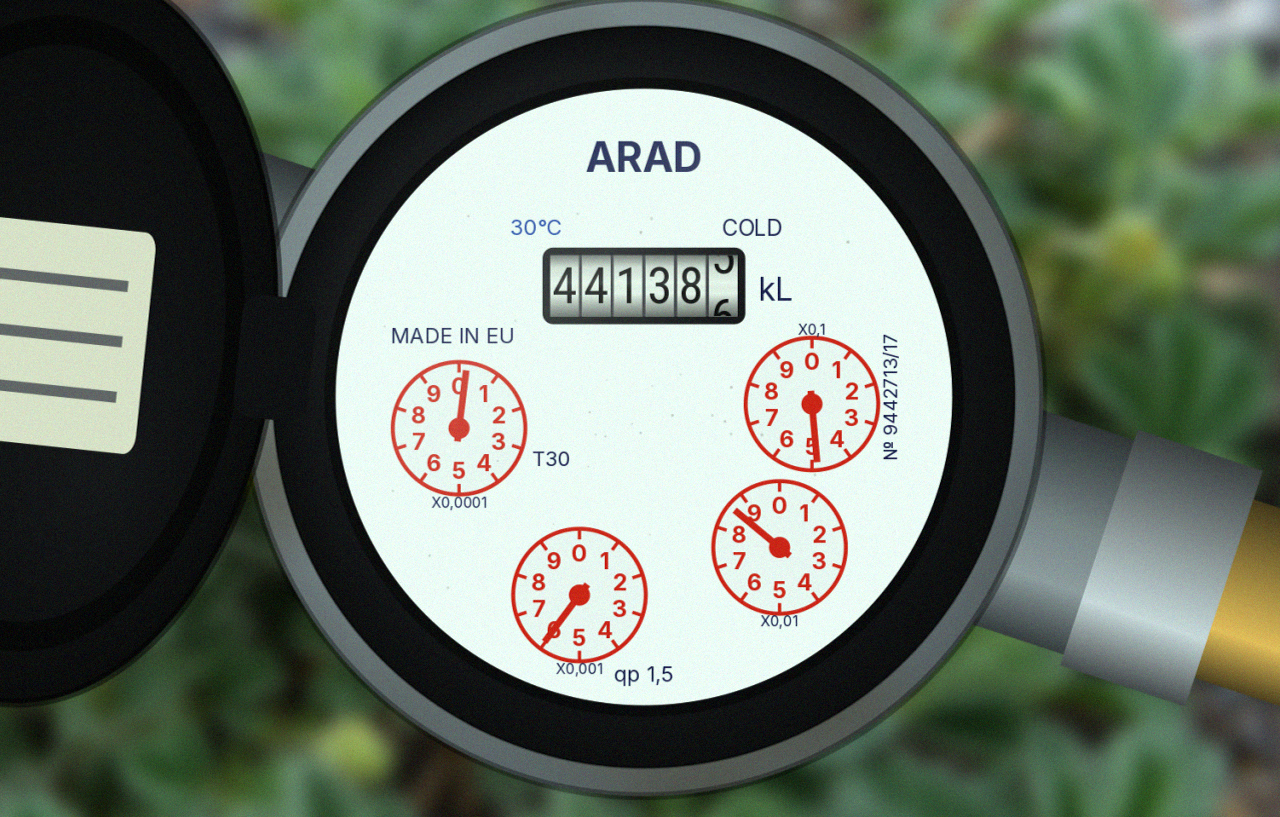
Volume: 441385.4860 kL
